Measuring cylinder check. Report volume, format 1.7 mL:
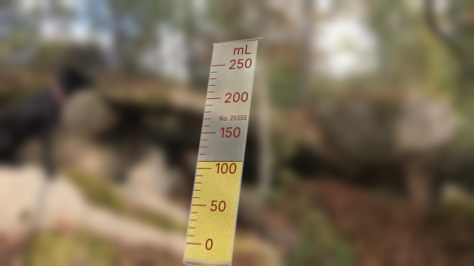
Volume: 110 mL
